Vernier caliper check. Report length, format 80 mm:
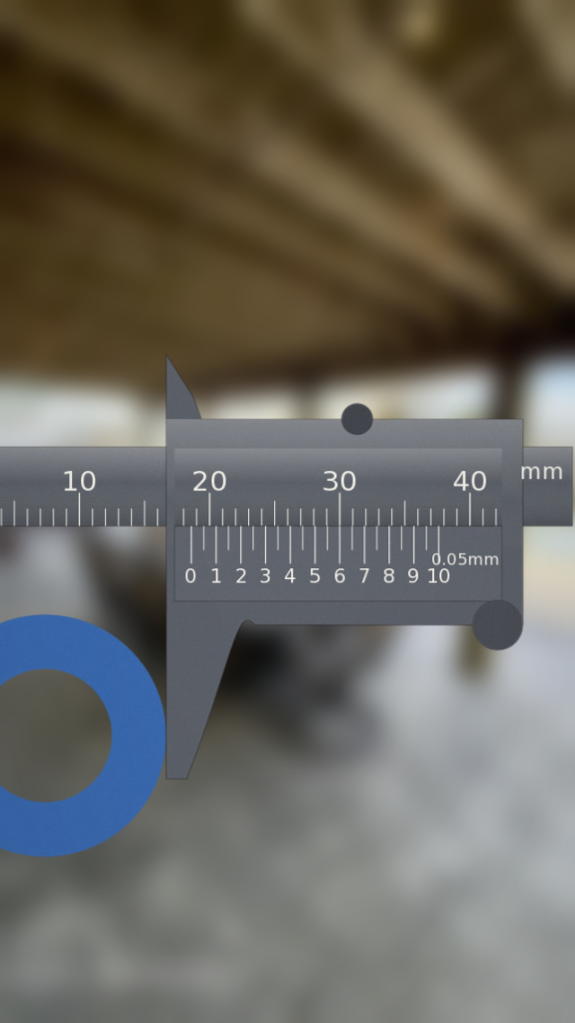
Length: 18.6 mm
